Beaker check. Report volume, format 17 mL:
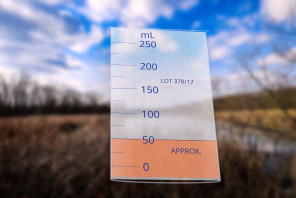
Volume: 50 mL
